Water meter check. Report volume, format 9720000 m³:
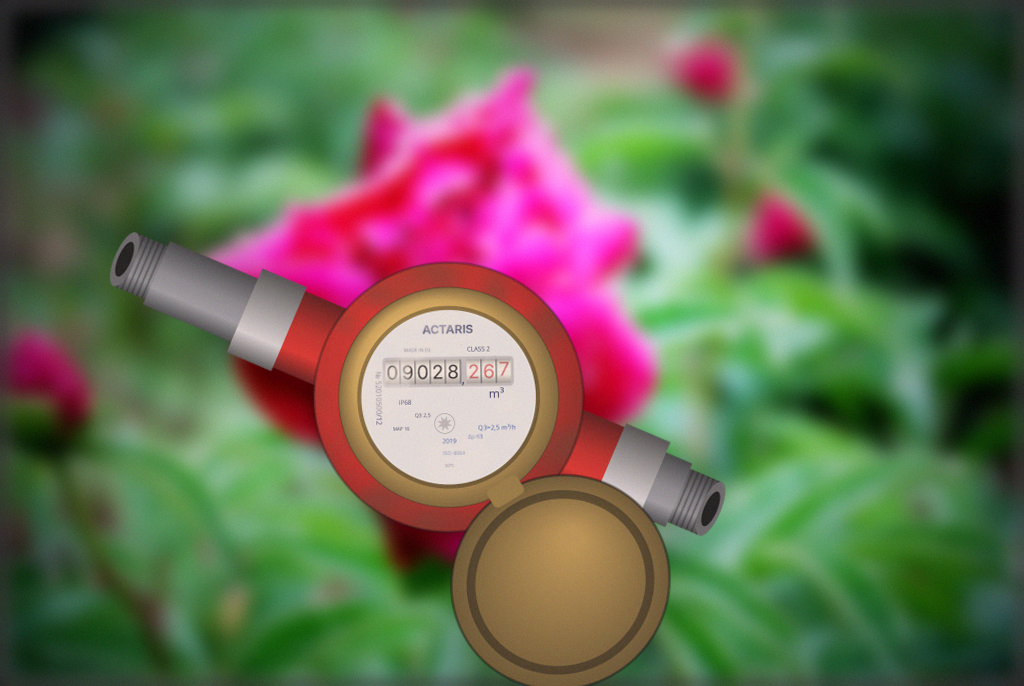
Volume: 9028.267 m³
